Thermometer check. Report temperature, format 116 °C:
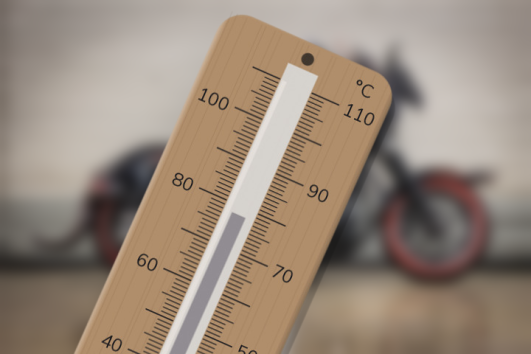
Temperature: 78 °C
